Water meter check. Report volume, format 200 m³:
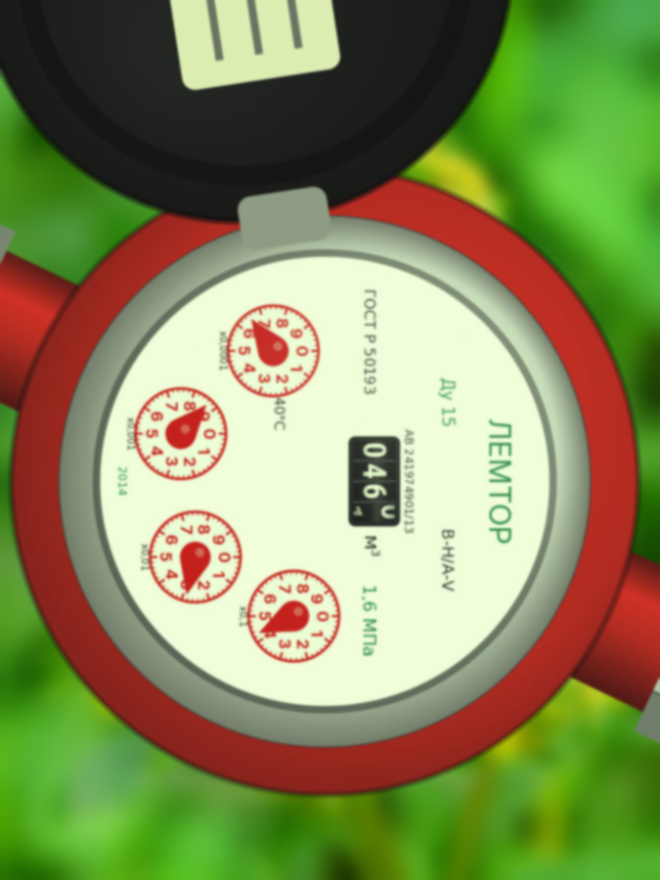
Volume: 460.4286 m³
